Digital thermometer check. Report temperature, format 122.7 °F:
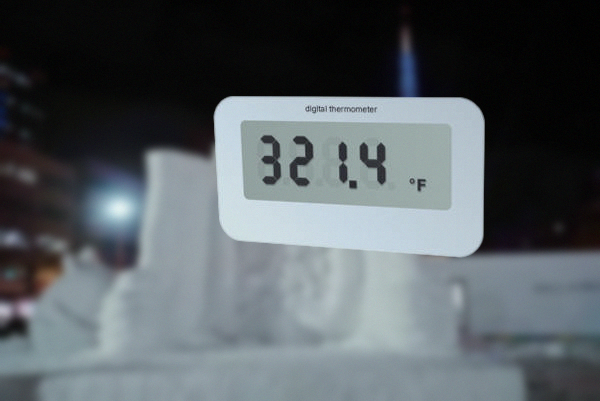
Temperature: 321.4 °F
